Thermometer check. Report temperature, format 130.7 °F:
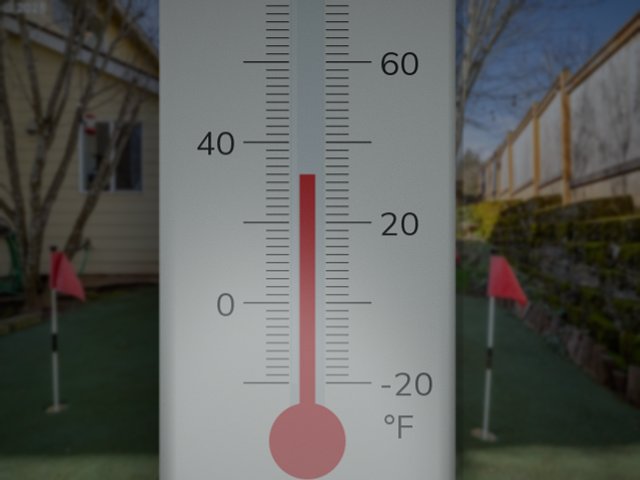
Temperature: 32 °F
